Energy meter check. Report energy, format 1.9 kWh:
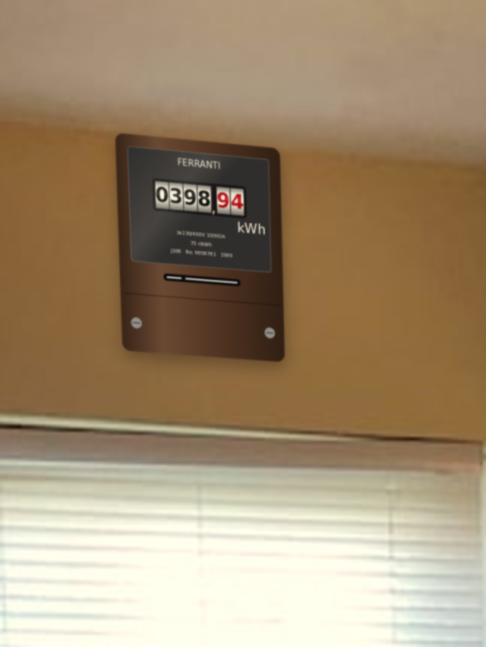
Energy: 398.94 kWh
